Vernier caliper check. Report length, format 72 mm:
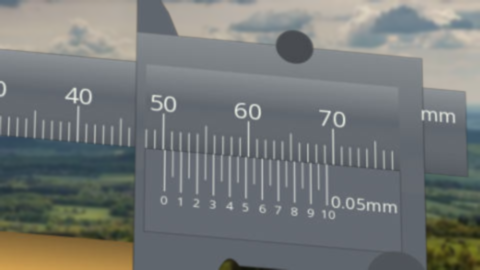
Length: 50.2 mm
